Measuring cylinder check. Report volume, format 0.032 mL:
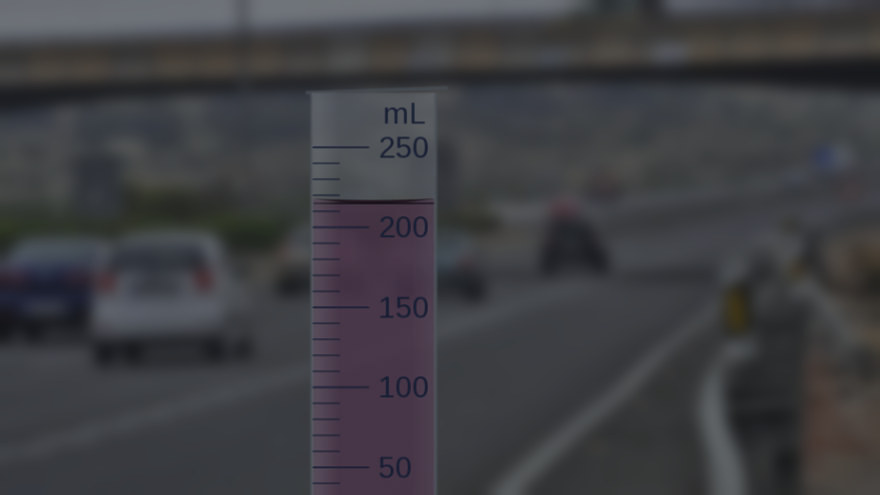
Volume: 215 mL
